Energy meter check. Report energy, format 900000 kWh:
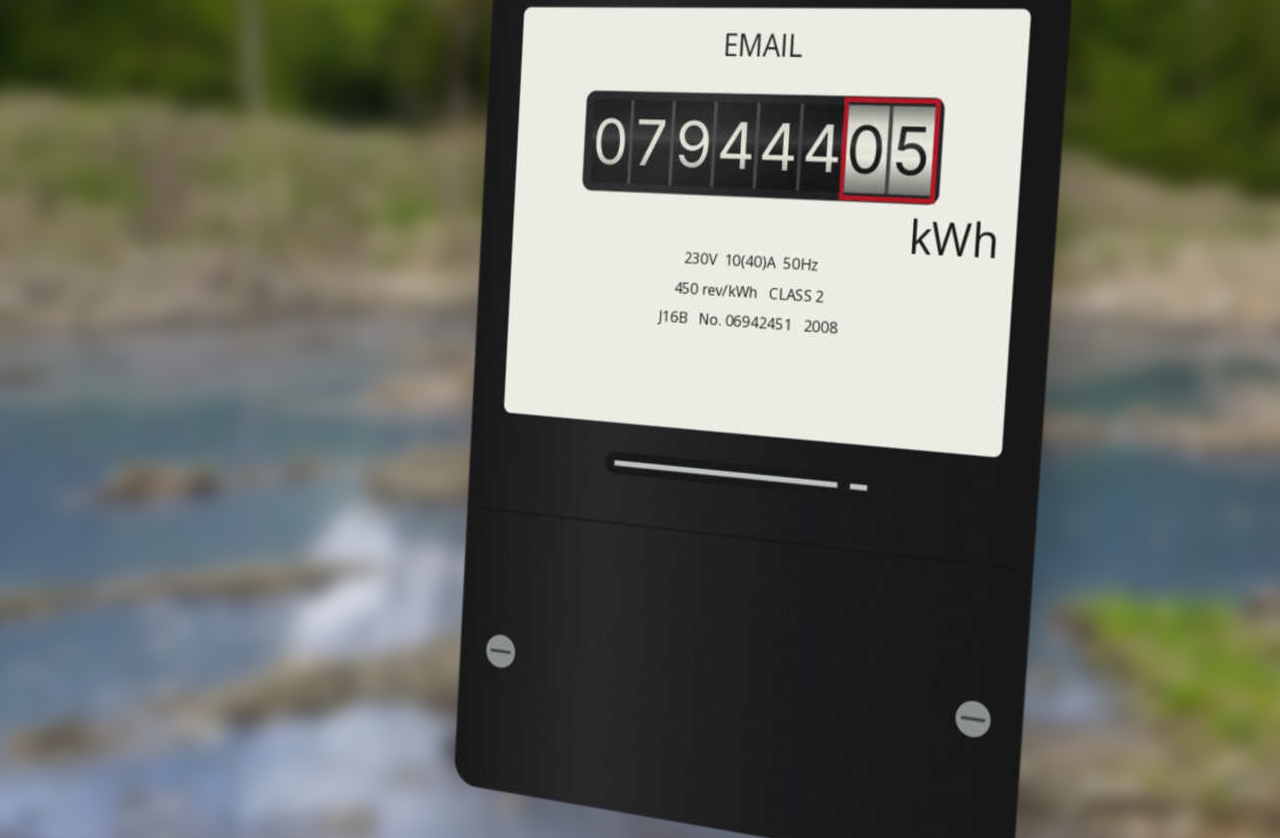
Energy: 79444.05 kWh
